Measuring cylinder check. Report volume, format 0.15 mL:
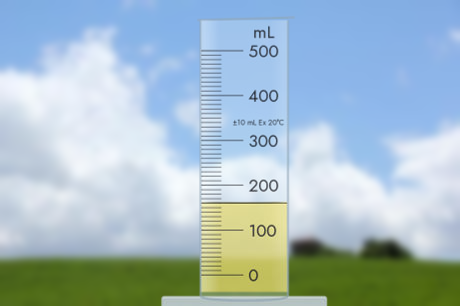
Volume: 160 mL
